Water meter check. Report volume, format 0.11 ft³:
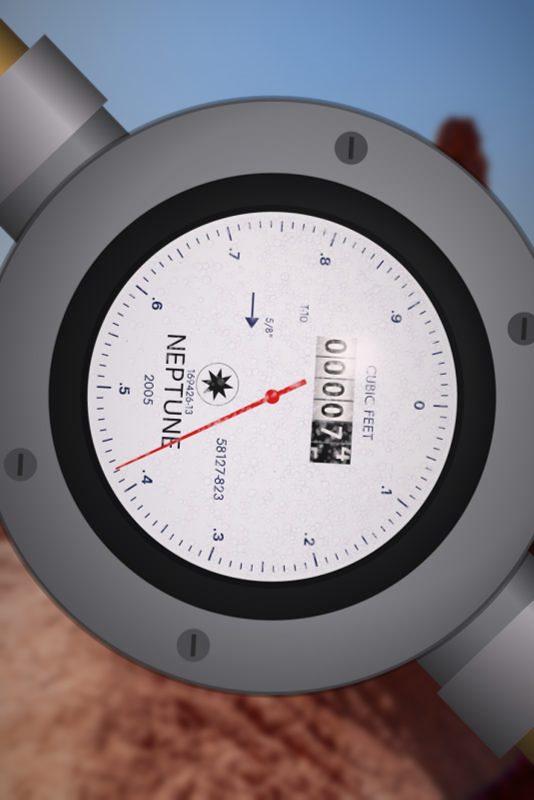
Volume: 74.42 ft³
